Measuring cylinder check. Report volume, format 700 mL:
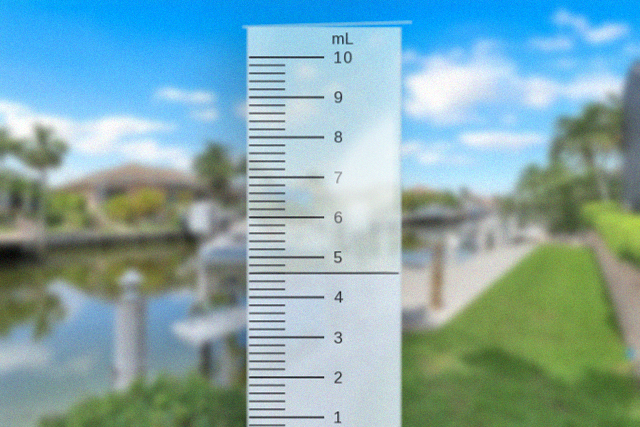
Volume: 4.6 mL
